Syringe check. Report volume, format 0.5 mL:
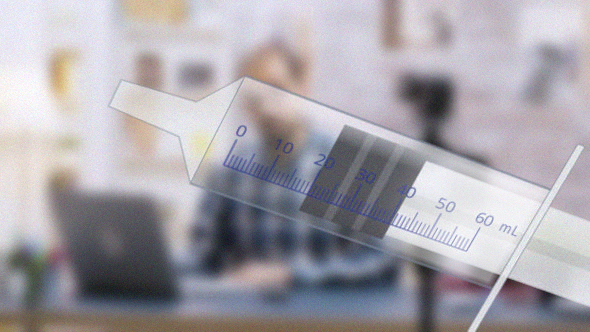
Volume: 20 mL
